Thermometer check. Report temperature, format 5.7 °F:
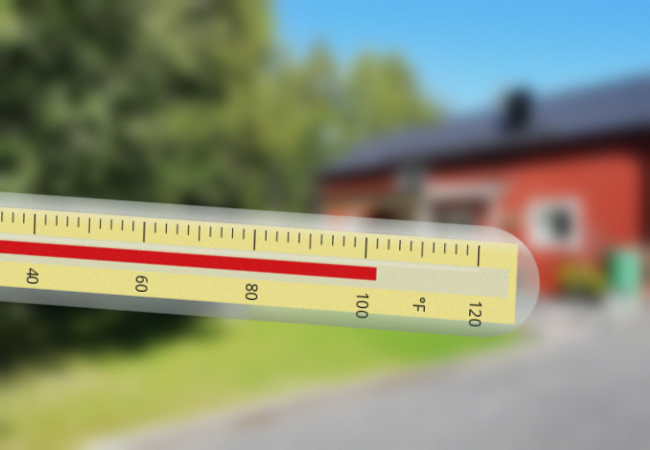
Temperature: 102 °F
